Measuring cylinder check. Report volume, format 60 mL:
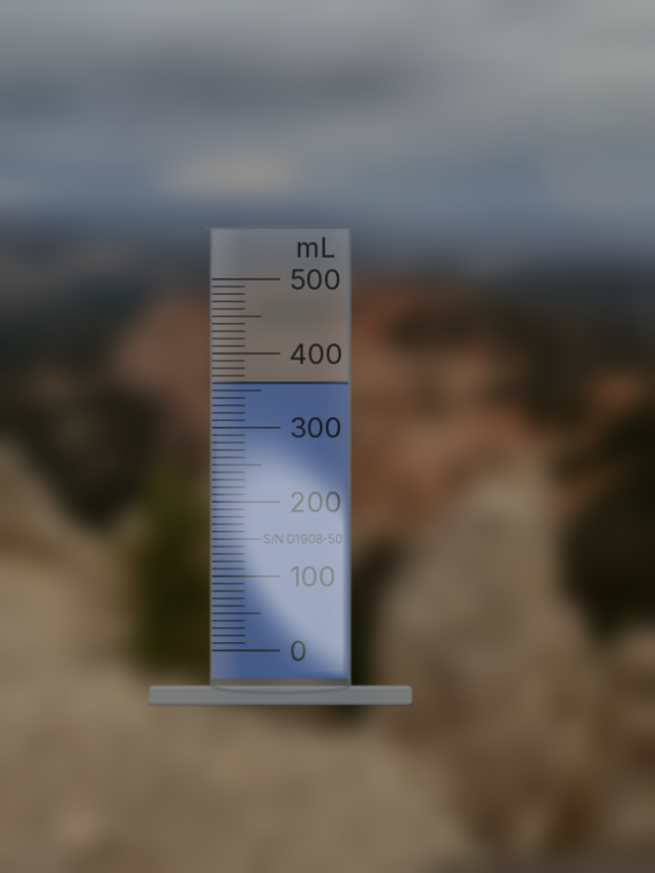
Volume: 360 mL
